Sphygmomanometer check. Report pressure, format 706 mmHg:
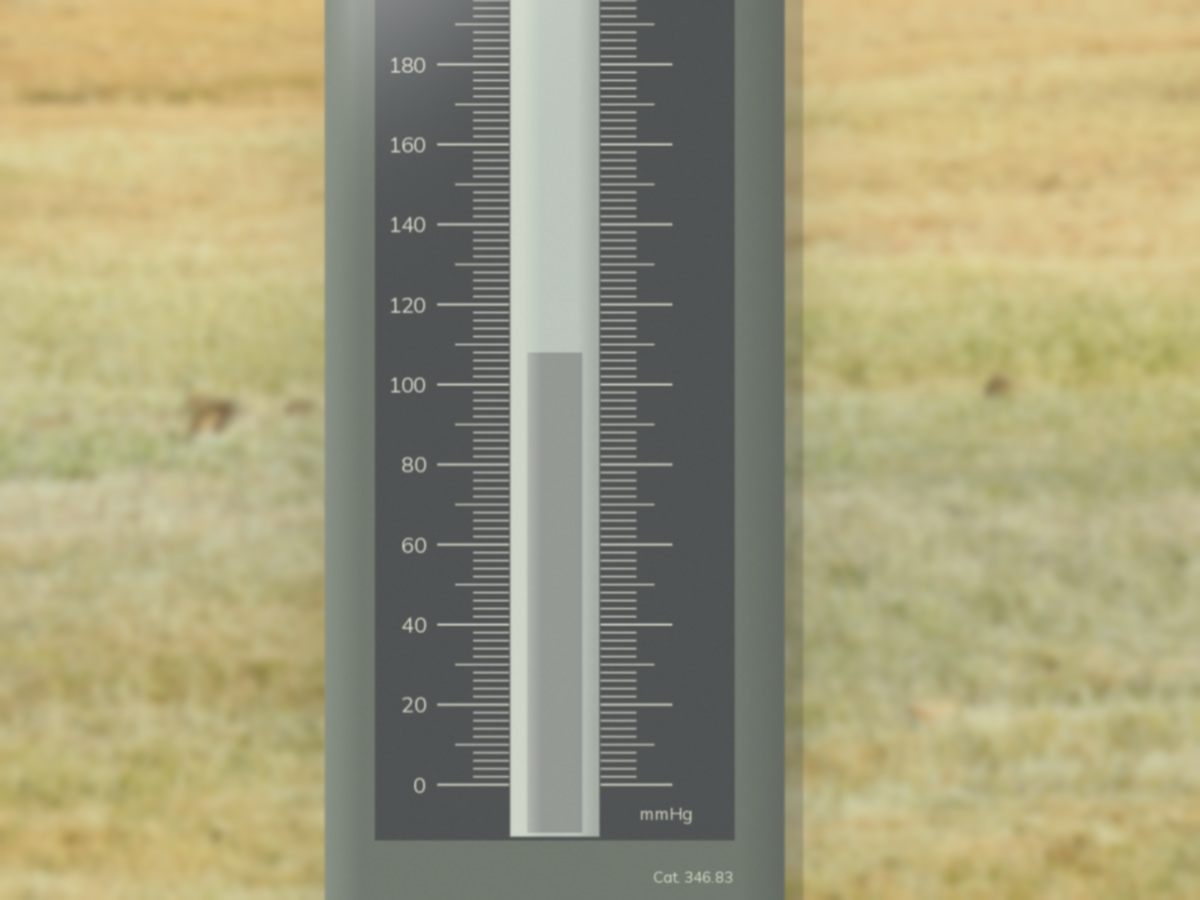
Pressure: 108 mmHg
